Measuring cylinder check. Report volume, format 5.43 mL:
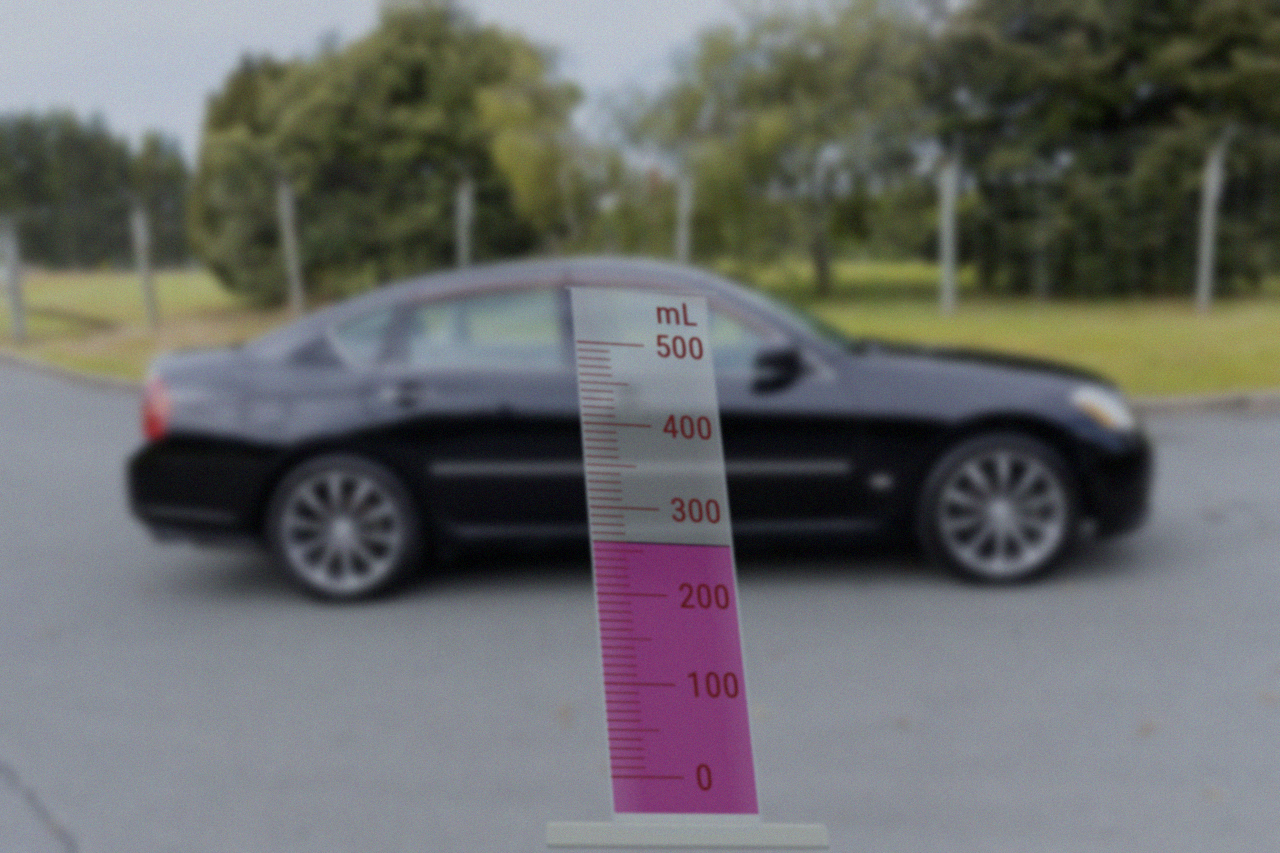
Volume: 260 mL
